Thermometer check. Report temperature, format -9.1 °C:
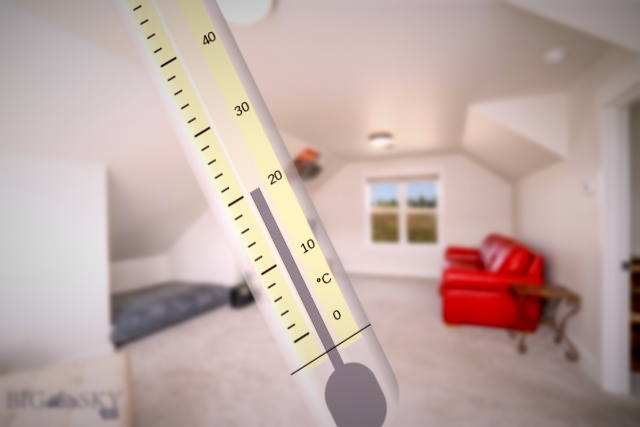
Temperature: 20 °C
